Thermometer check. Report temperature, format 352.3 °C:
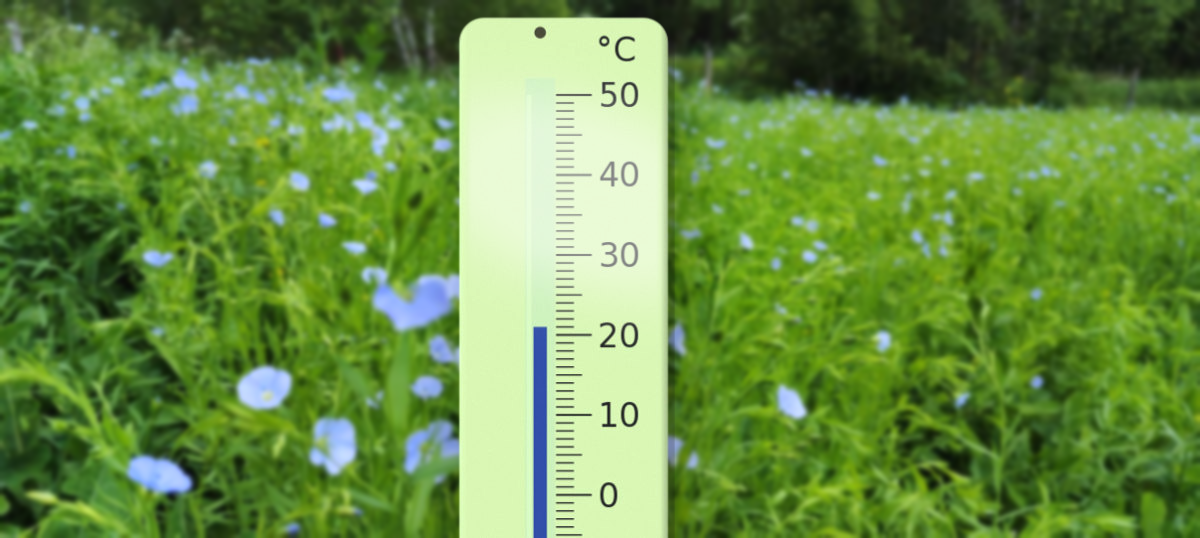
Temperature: 21 °C
